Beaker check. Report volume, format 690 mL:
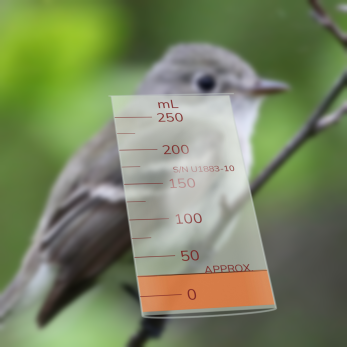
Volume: 25 mL
